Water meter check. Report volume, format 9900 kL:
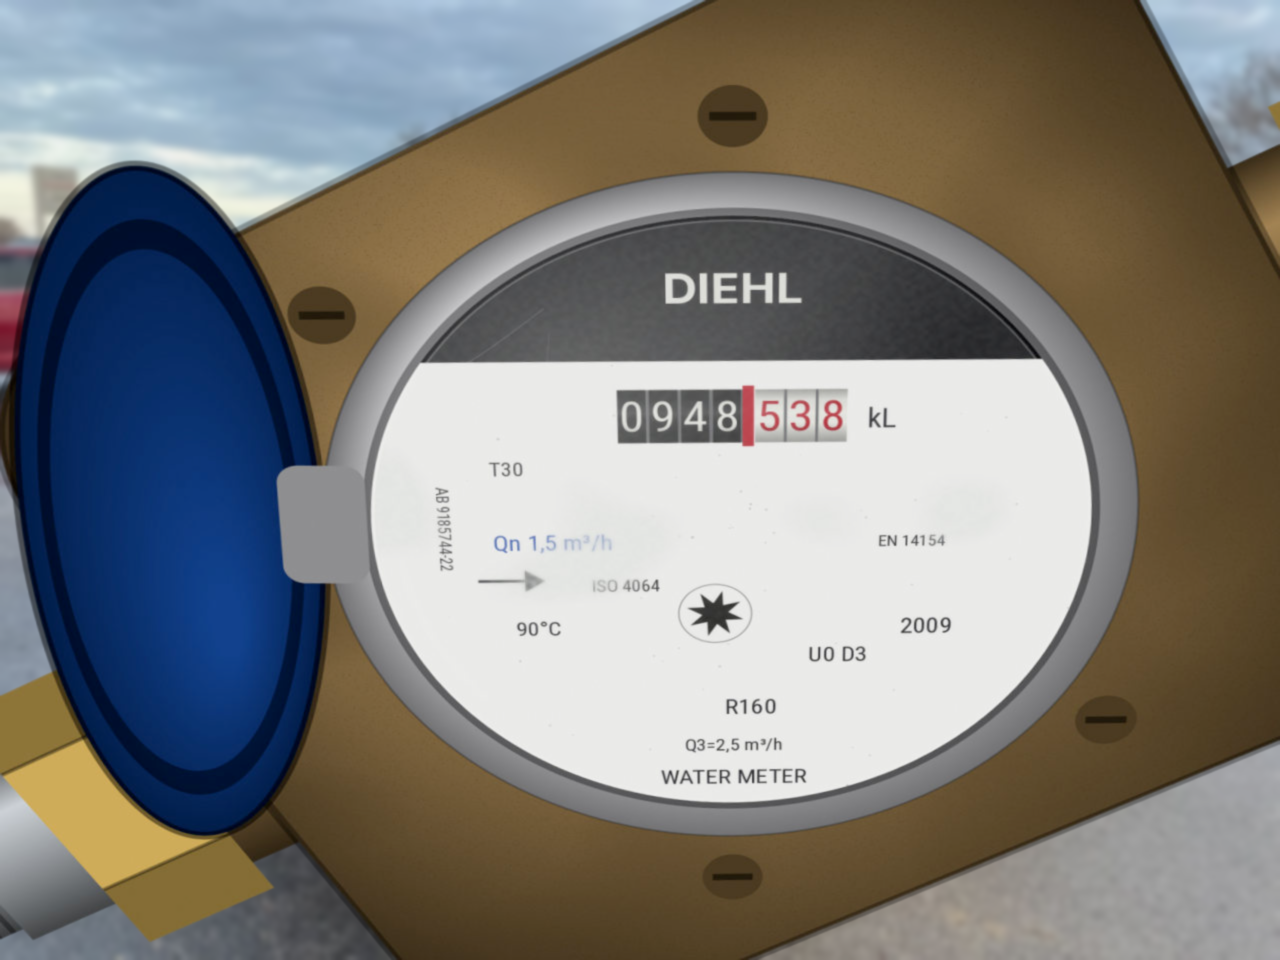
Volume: 948.538 kL
